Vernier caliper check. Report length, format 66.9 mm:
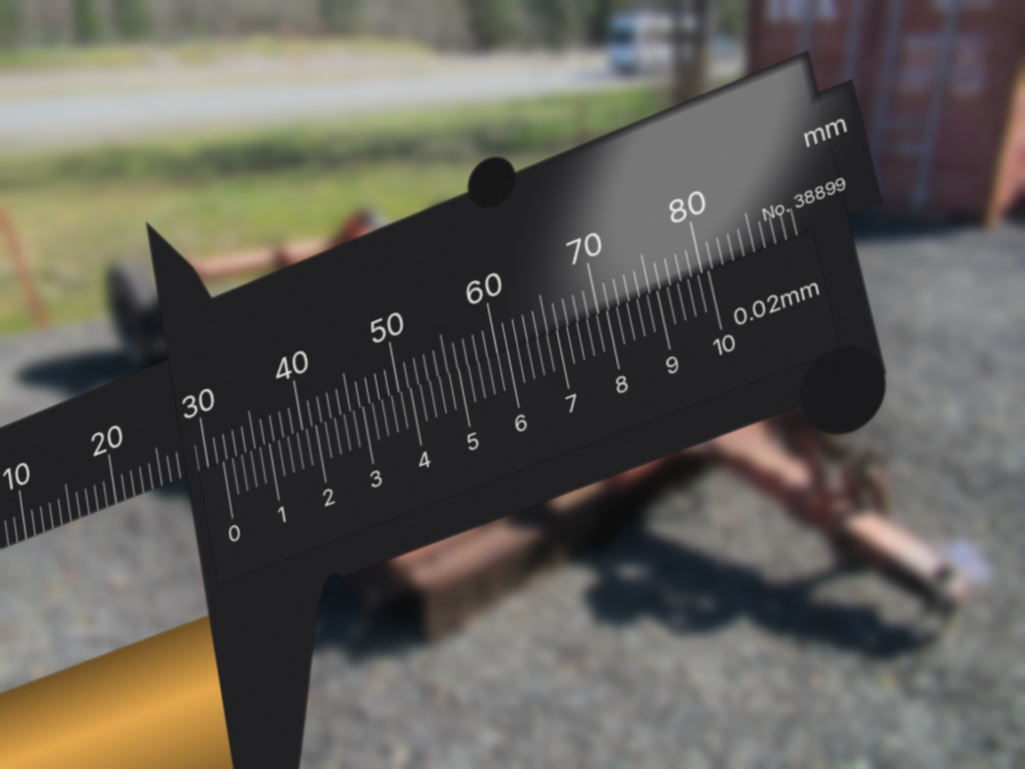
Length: 31.6 mm
